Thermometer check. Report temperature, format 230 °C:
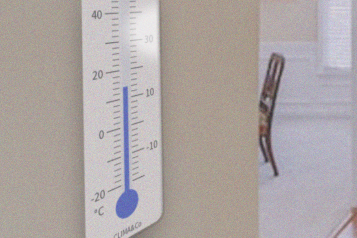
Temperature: 14 °C
